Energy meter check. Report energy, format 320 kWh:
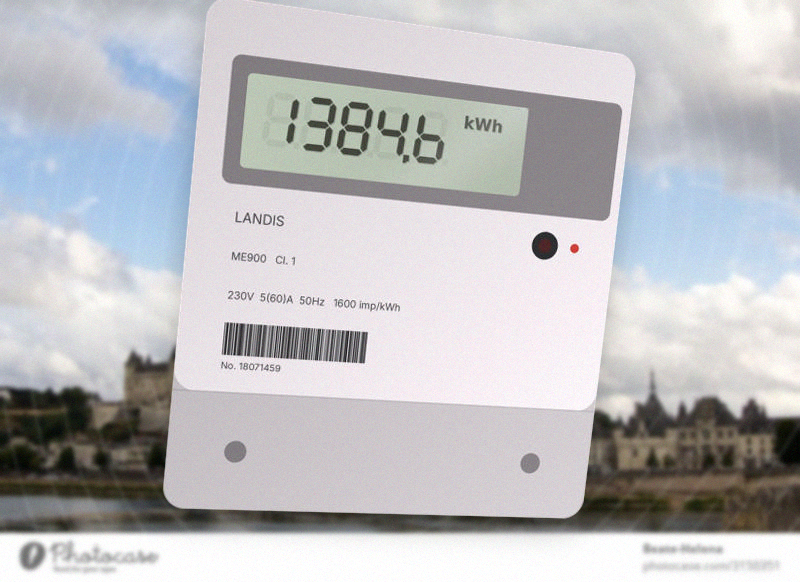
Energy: 1384.6 kWh
